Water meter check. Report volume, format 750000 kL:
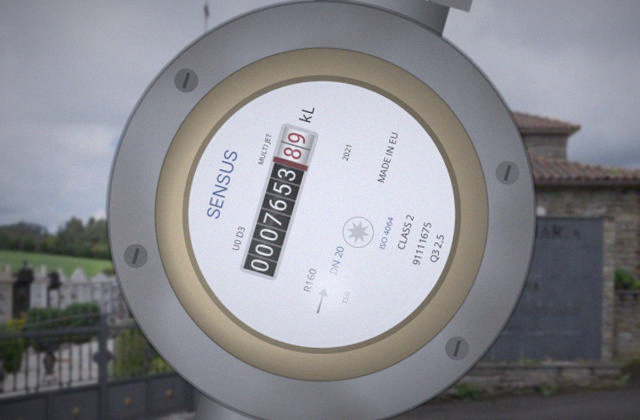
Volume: 7653.89 kL
